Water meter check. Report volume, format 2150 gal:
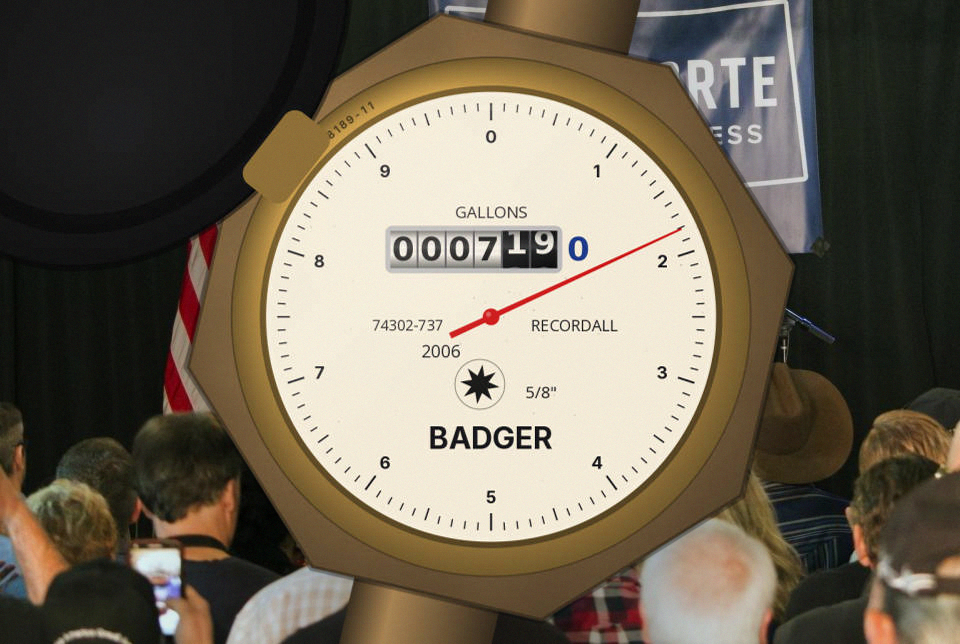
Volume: 7191.8 gal
